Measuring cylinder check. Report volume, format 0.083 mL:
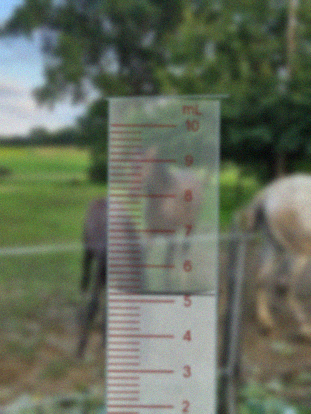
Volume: 5.2 mL
